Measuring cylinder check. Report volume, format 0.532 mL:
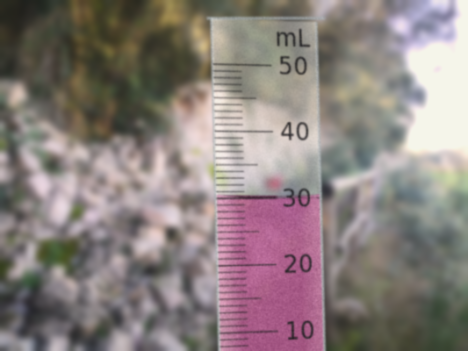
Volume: 30 mL
